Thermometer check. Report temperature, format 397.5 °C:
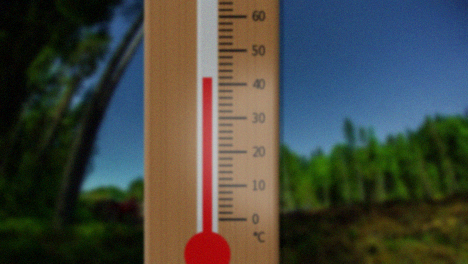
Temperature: 42 °C
